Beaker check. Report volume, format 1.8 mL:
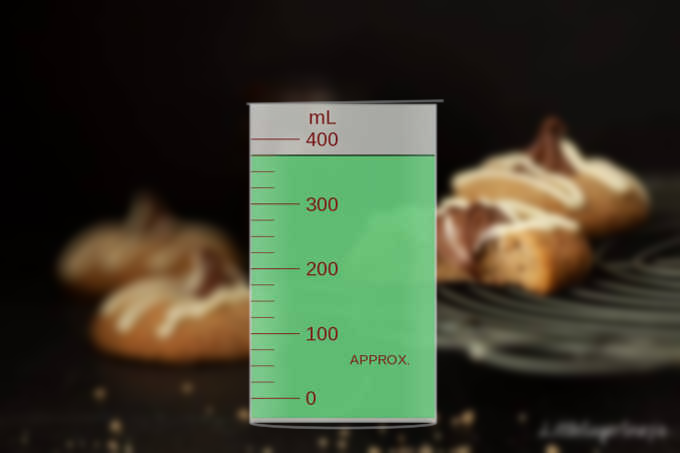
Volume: 375 mL
